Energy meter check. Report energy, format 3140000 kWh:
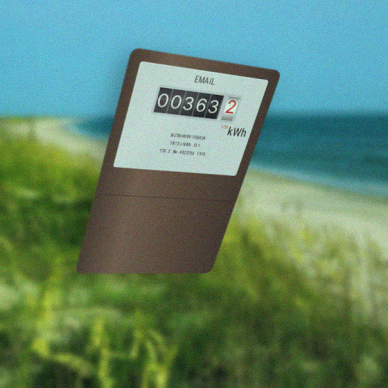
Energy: 363.2 kWh
